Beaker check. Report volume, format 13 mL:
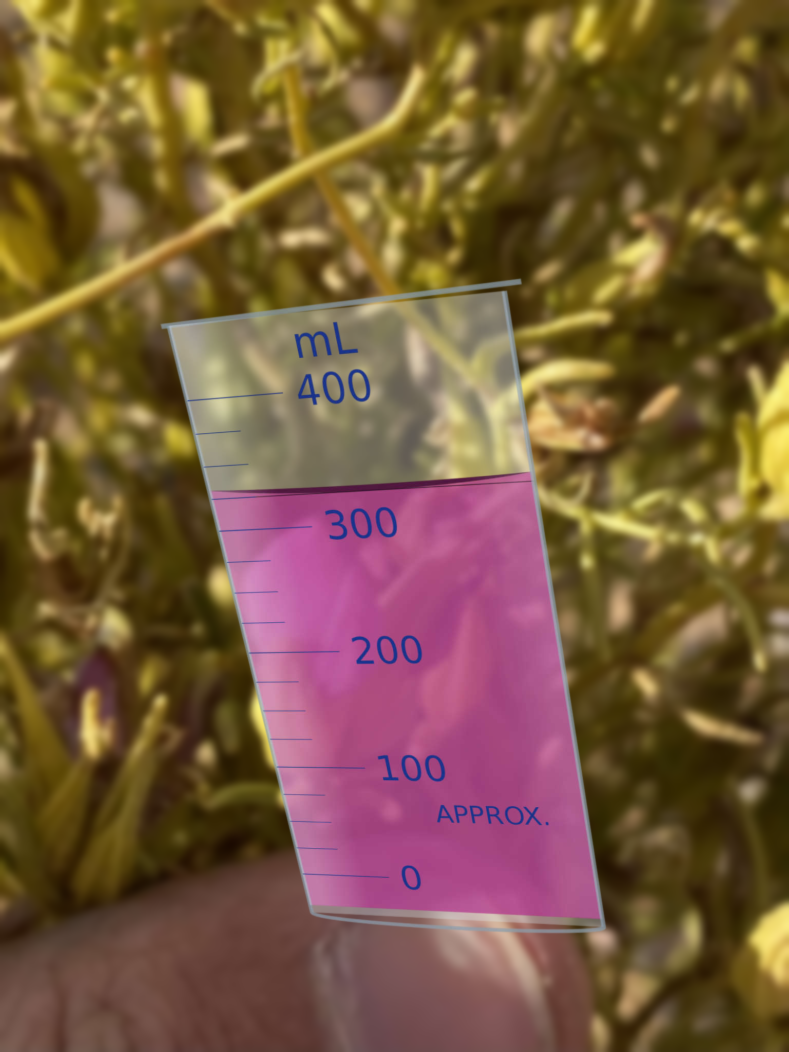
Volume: 325 mL
